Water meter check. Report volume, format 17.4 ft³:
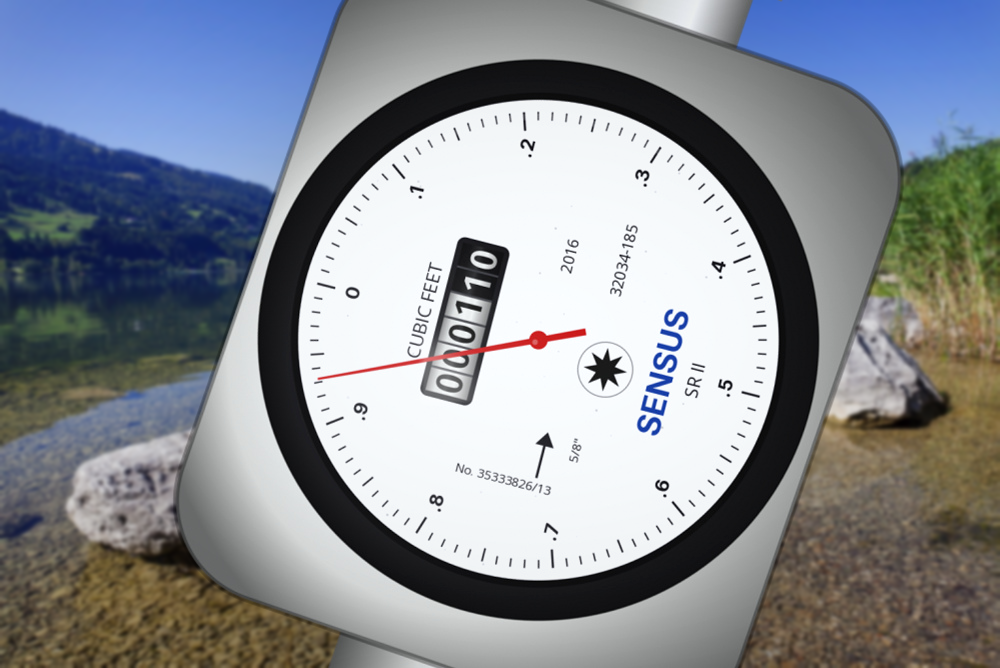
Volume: 109.93 ft³
